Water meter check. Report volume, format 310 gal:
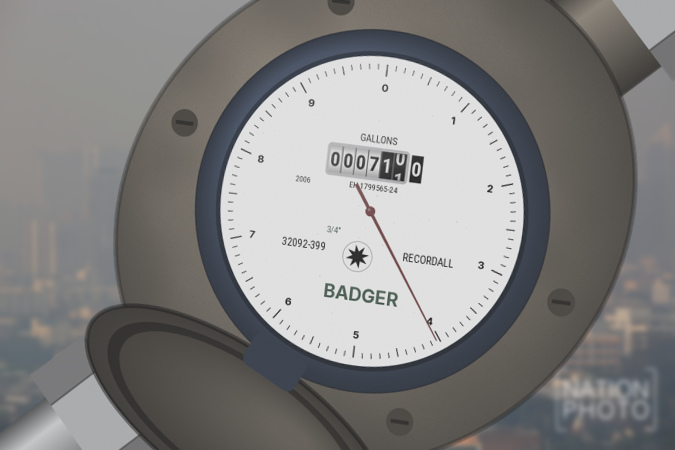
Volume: 7104.0 gal
